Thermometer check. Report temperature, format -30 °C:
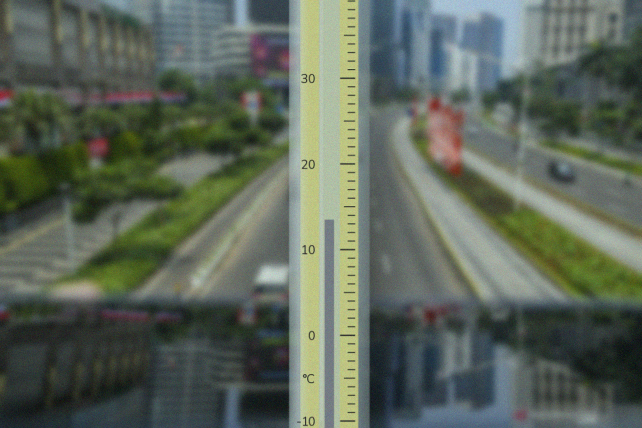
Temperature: 13.5 °C
